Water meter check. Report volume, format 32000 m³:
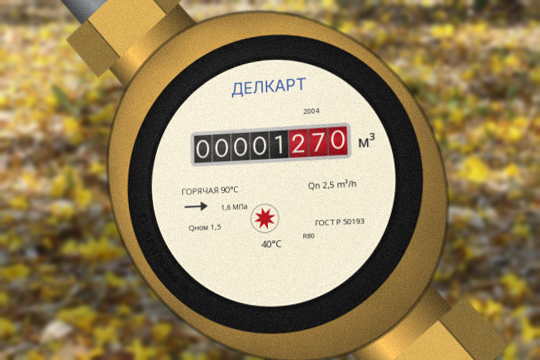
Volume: 1.270 m³
